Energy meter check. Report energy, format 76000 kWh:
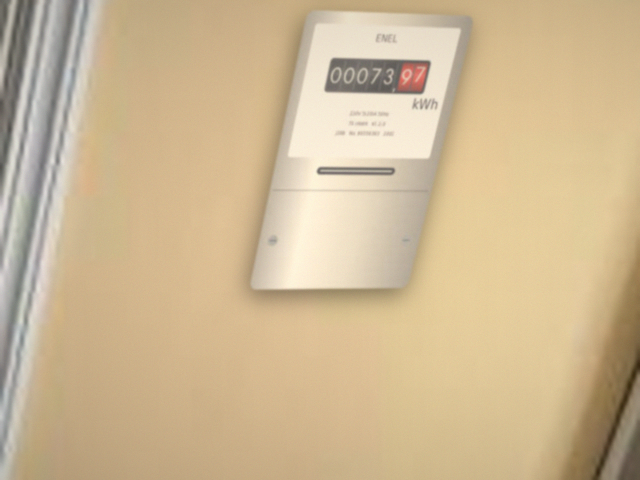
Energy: 73.97 kWh
